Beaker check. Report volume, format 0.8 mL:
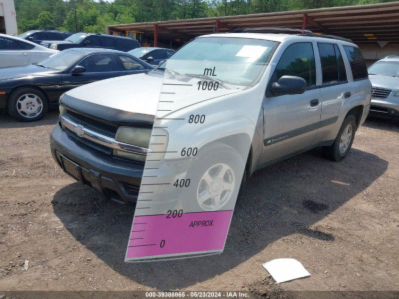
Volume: 200 mL
